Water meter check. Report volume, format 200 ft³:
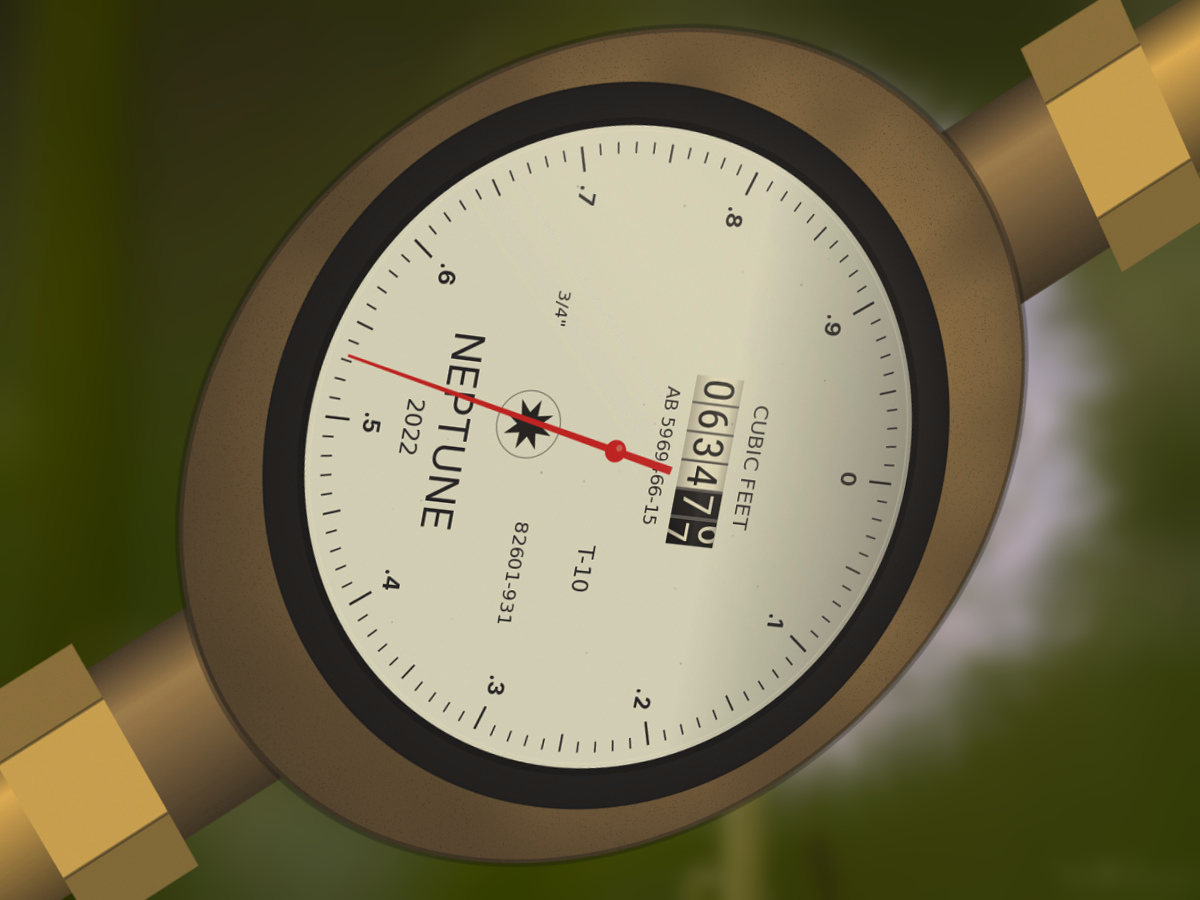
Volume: 63476.53 ft³
